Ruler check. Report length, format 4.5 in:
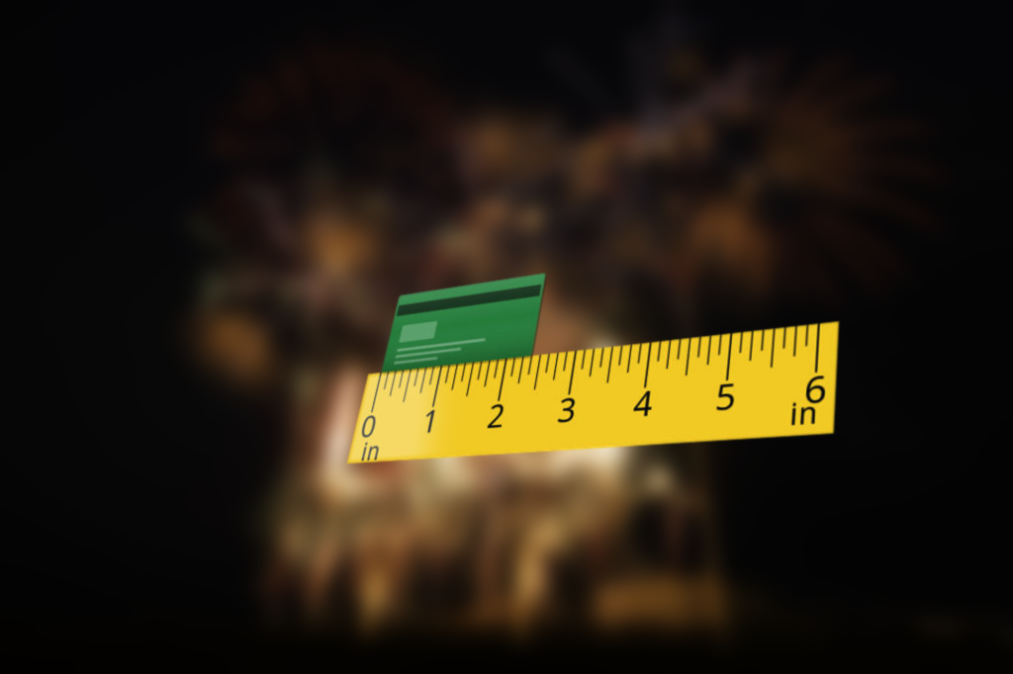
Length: 2.375 in
